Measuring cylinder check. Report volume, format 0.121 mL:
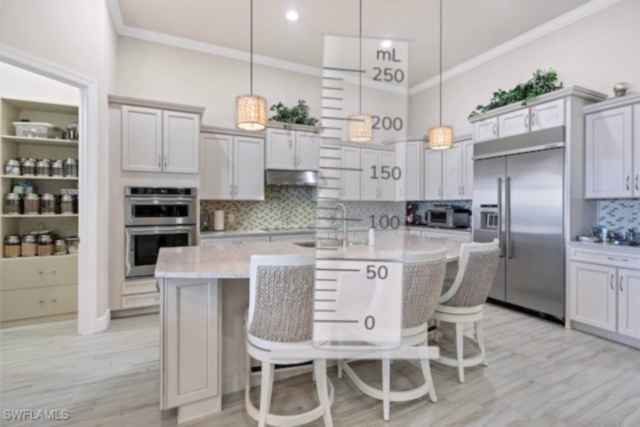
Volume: 60 mL
